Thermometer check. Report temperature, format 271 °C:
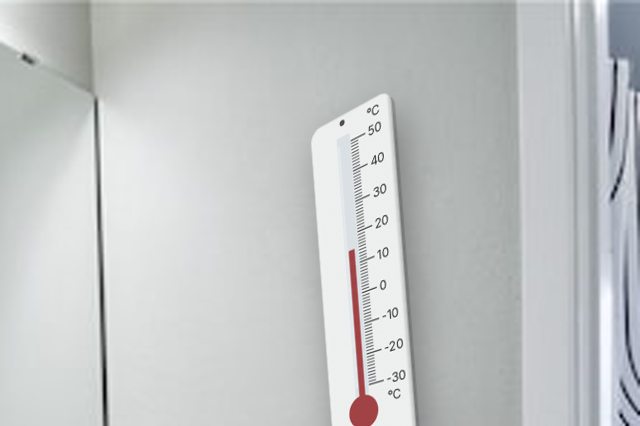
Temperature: 15 °C
